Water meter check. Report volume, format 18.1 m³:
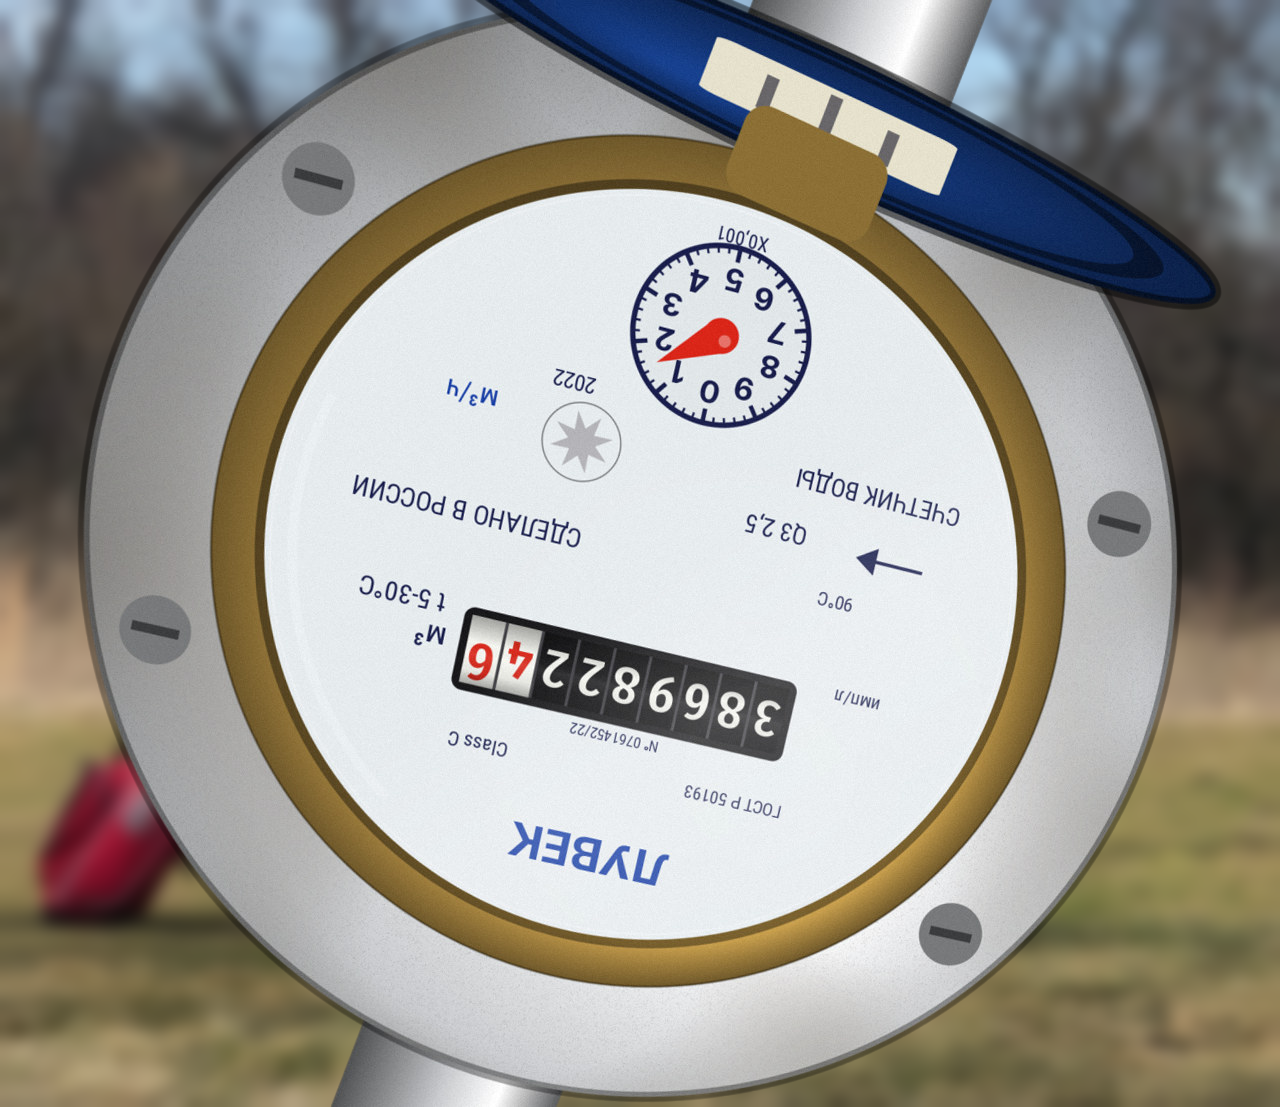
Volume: 3869822.461 m³
